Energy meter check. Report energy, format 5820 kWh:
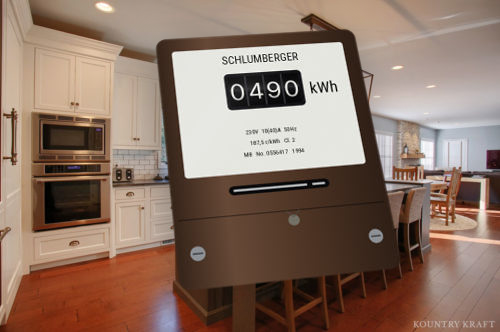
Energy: 490 kWh
